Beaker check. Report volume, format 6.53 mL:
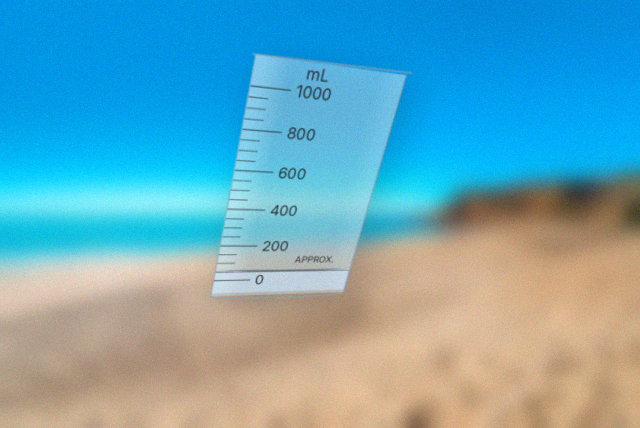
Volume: 50 mL
